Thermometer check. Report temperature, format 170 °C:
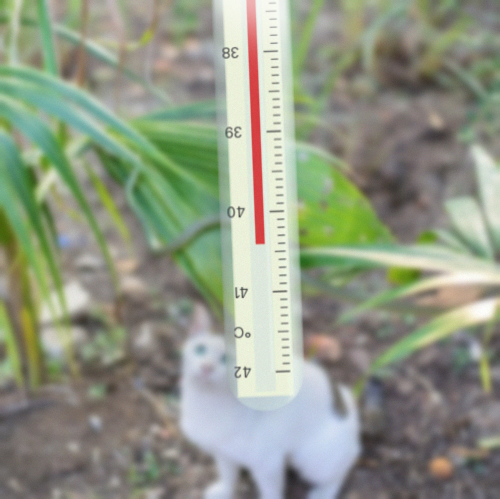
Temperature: 40.4 °C
